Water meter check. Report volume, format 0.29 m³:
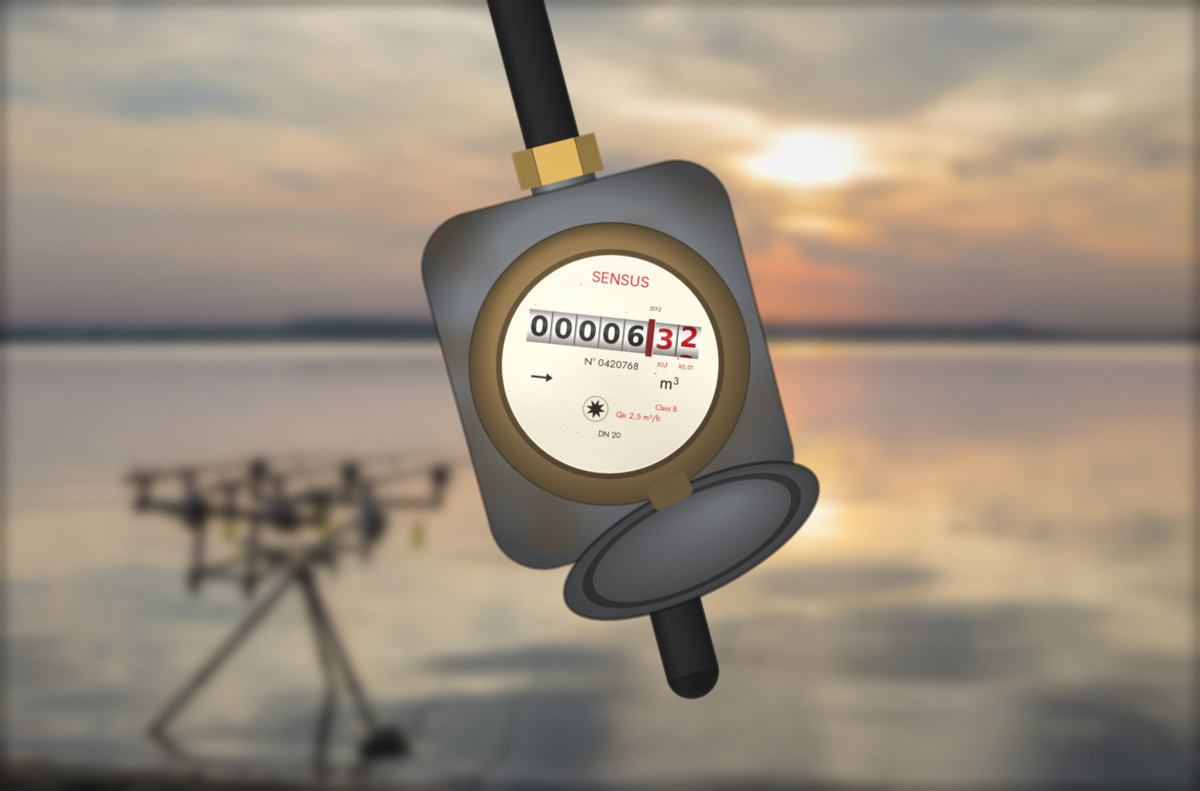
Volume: 6.32 m³
